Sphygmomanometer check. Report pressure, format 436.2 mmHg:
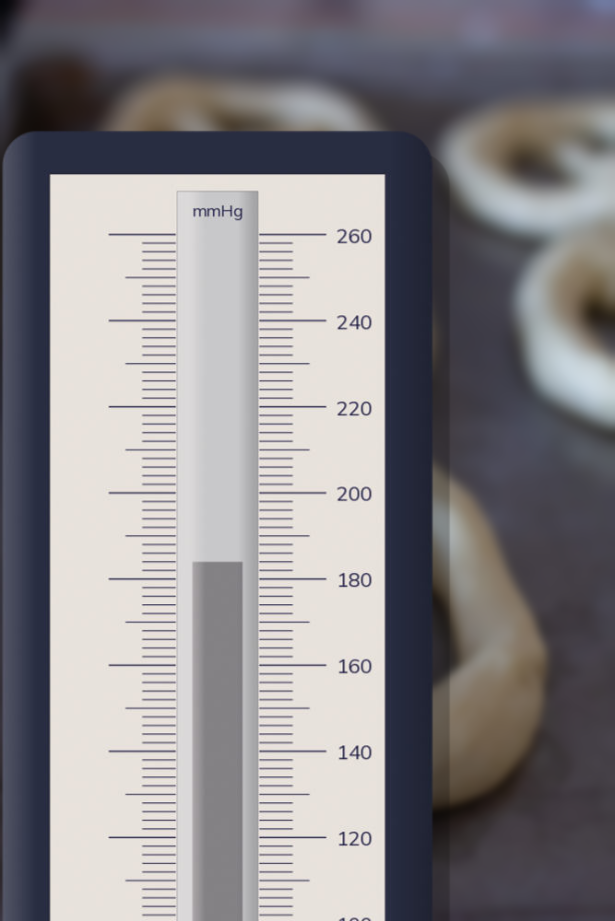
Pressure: 184 mmHg
